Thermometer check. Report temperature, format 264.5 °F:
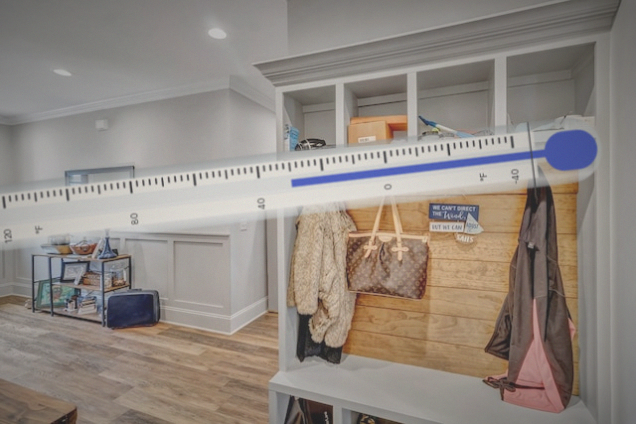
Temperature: 30 °F
